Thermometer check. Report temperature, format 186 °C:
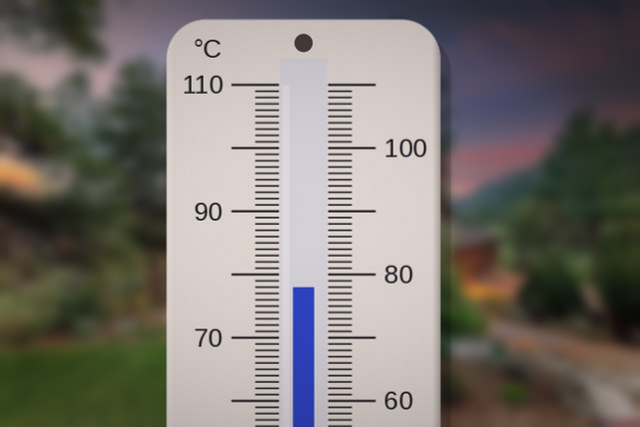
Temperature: 78 °C
